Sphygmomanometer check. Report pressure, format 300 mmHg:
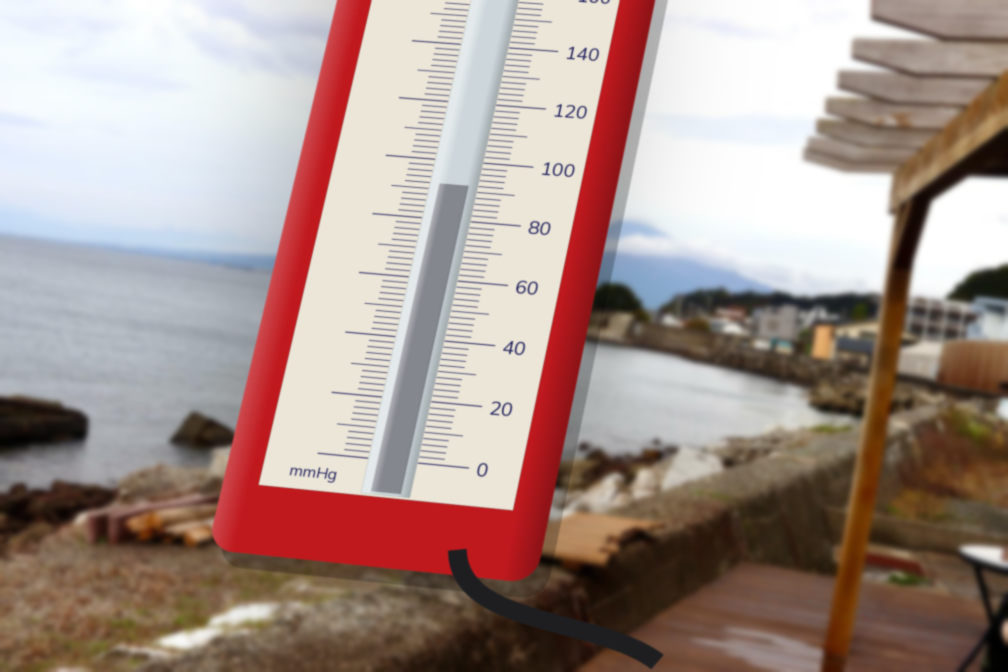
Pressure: 92 mmHg
